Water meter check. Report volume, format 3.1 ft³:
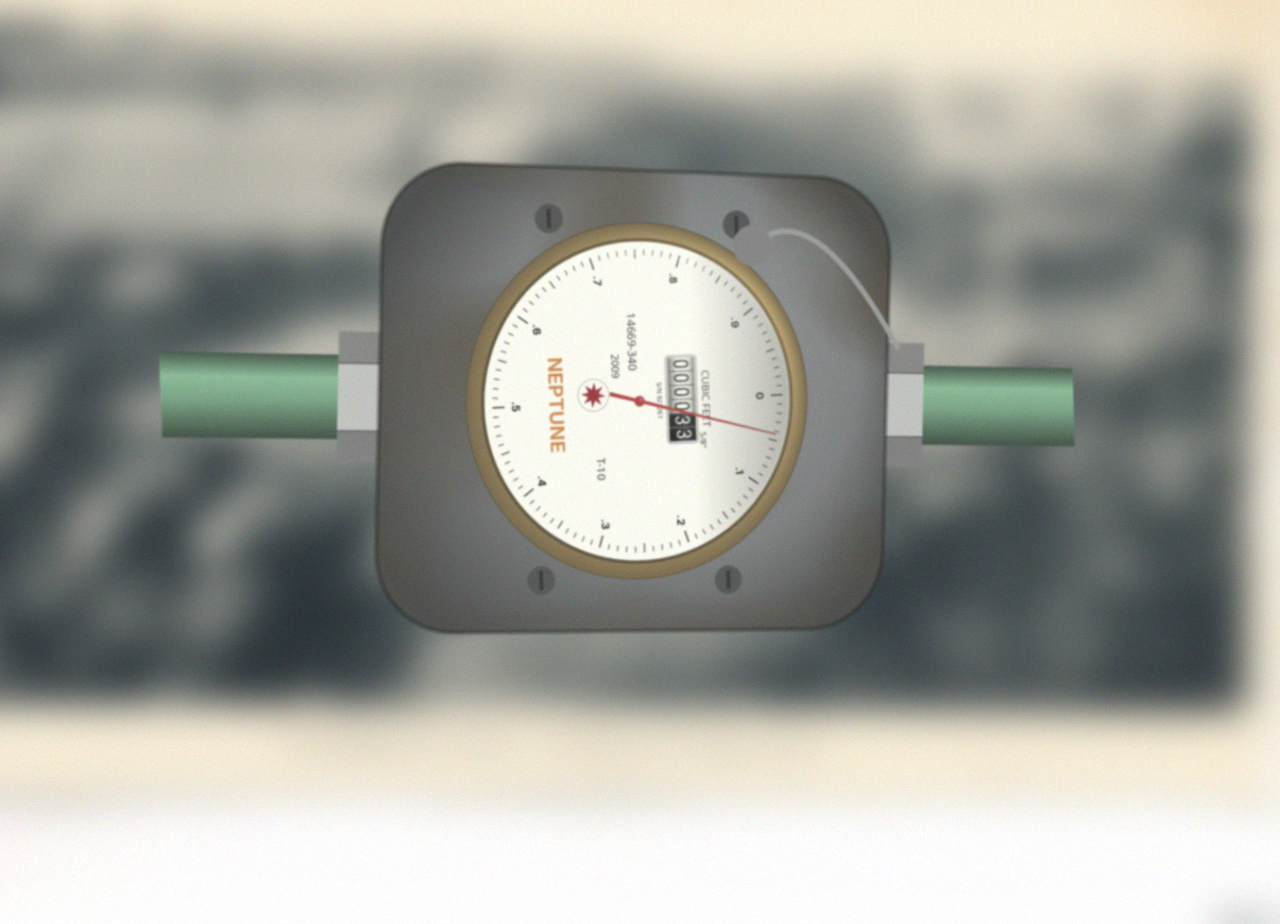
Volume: 33.04 ft³
